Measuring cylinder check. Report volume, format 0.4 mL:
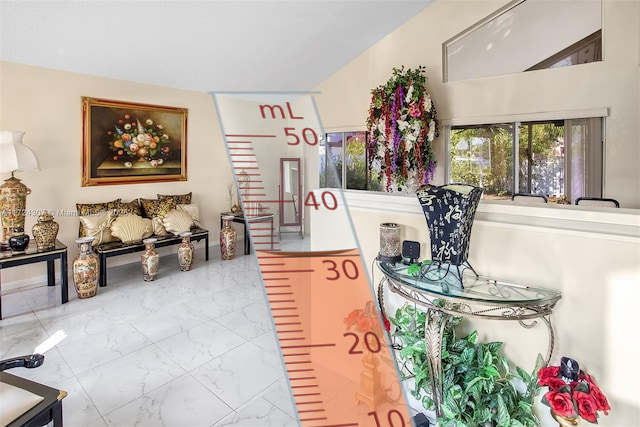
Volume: 32 mL
